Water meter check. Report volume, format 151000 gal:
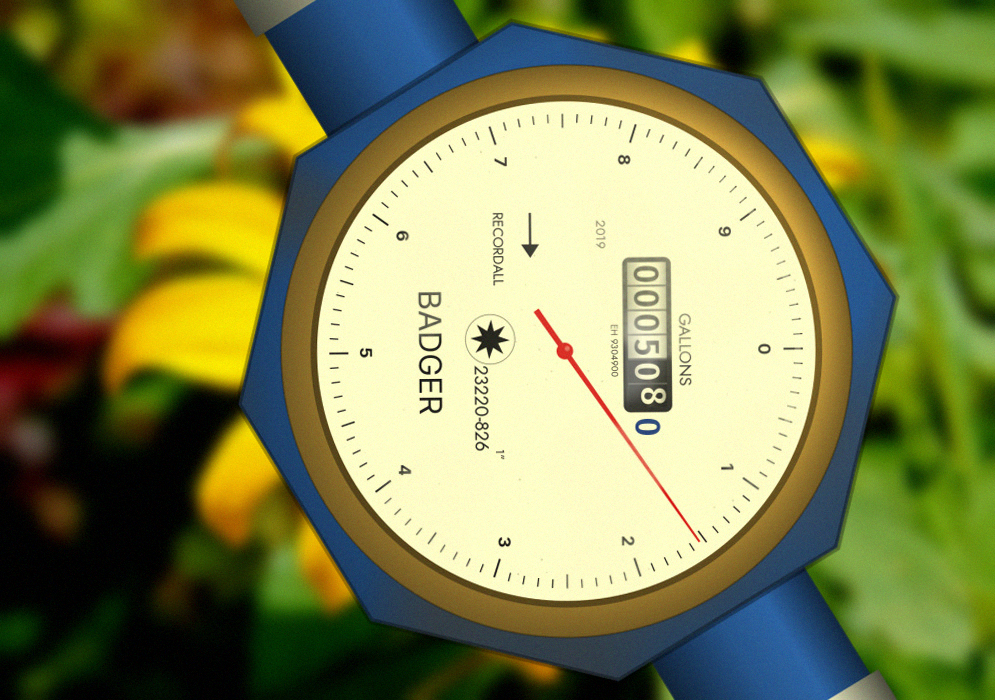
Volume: 5081.5 gal
